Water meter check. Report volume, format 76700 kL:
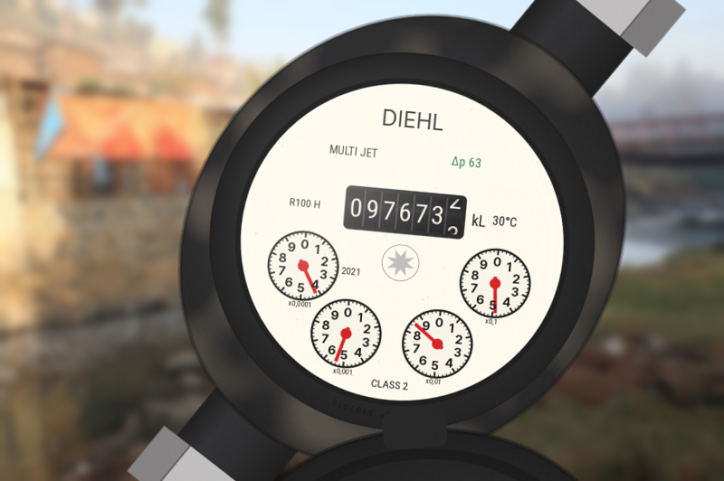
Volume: 976732.4854 kL
